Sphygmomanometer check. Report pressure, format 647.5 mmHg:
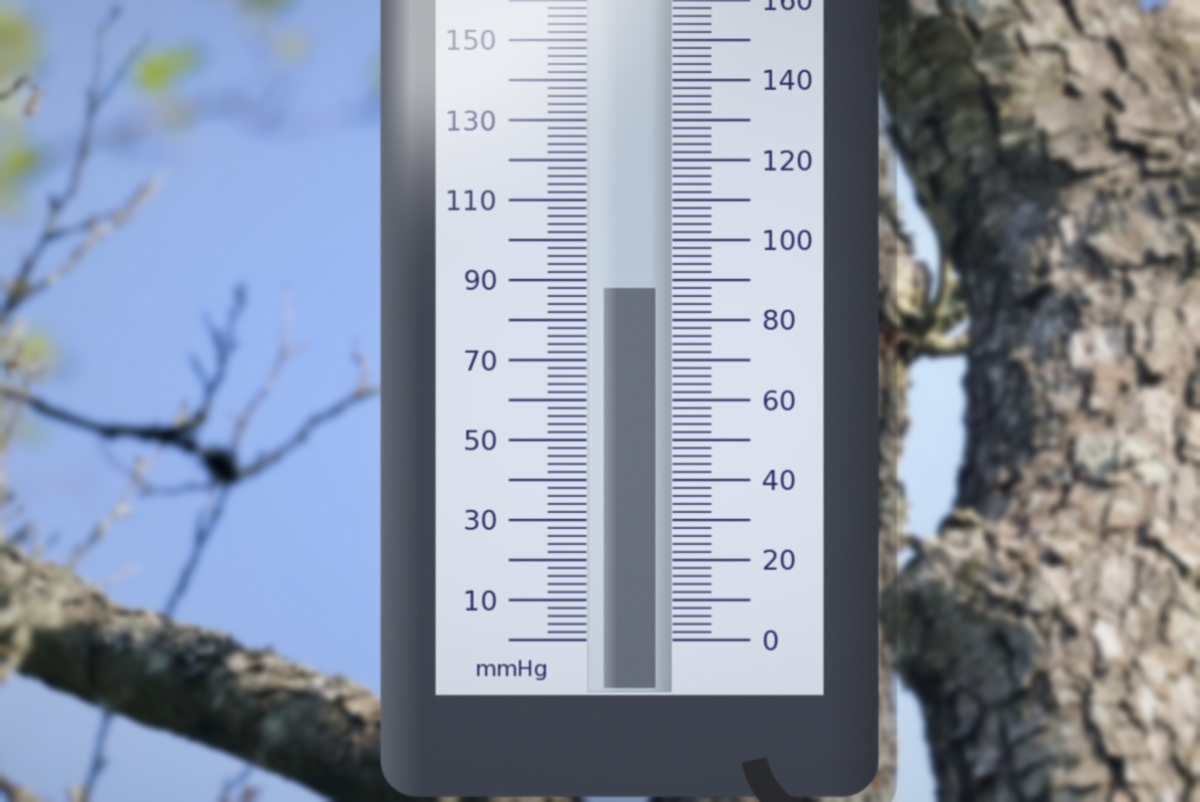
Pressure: 88 mmHg
